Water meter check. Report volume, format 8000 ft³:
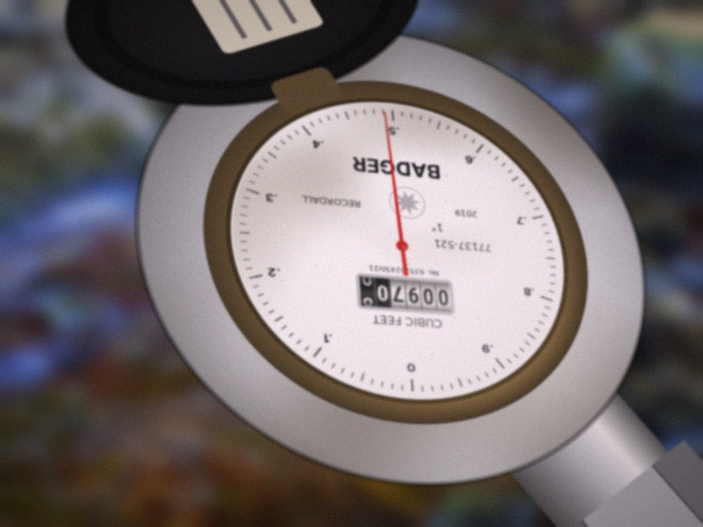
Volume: 9708.49 ft³
